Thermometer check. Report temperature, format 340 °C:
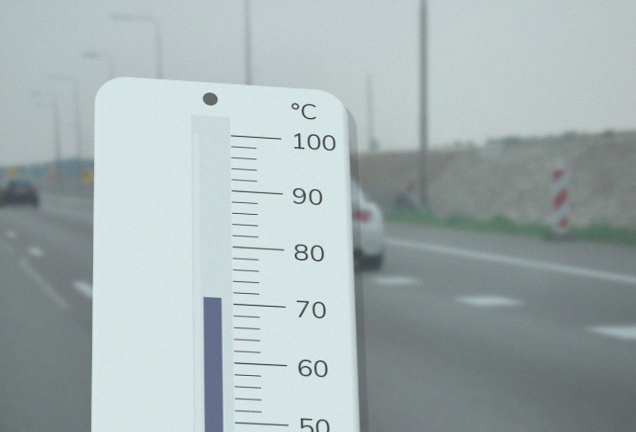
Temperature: 71 °C
